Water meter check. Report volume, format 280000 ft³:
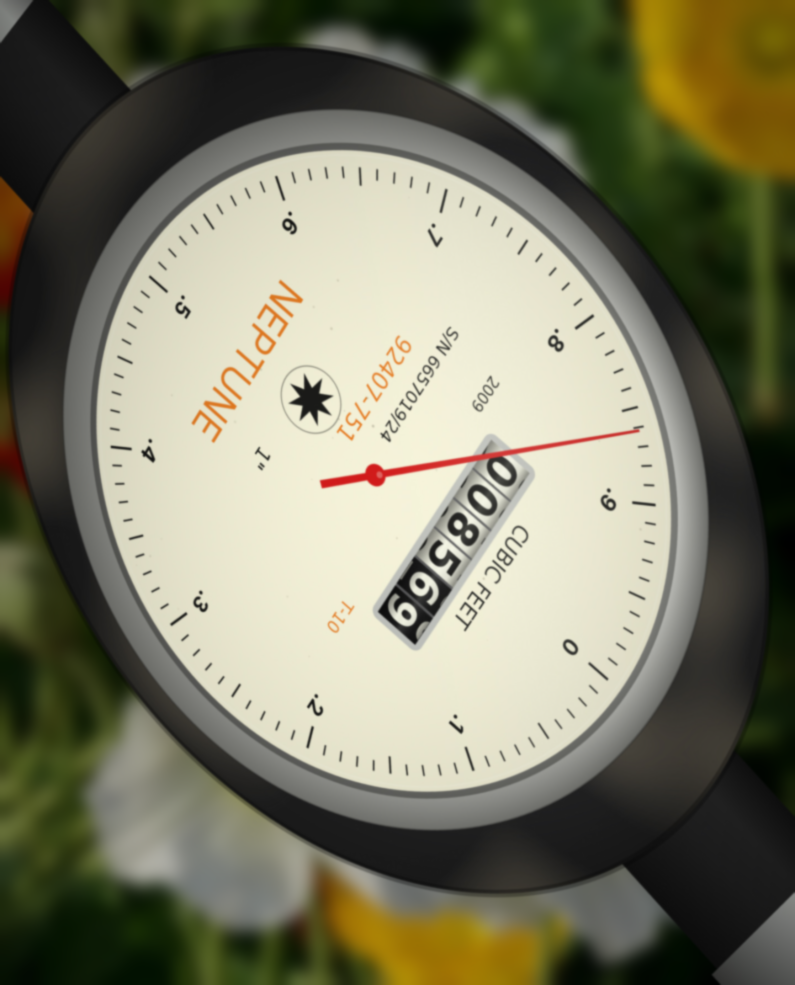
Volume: 8568.86 ft³
